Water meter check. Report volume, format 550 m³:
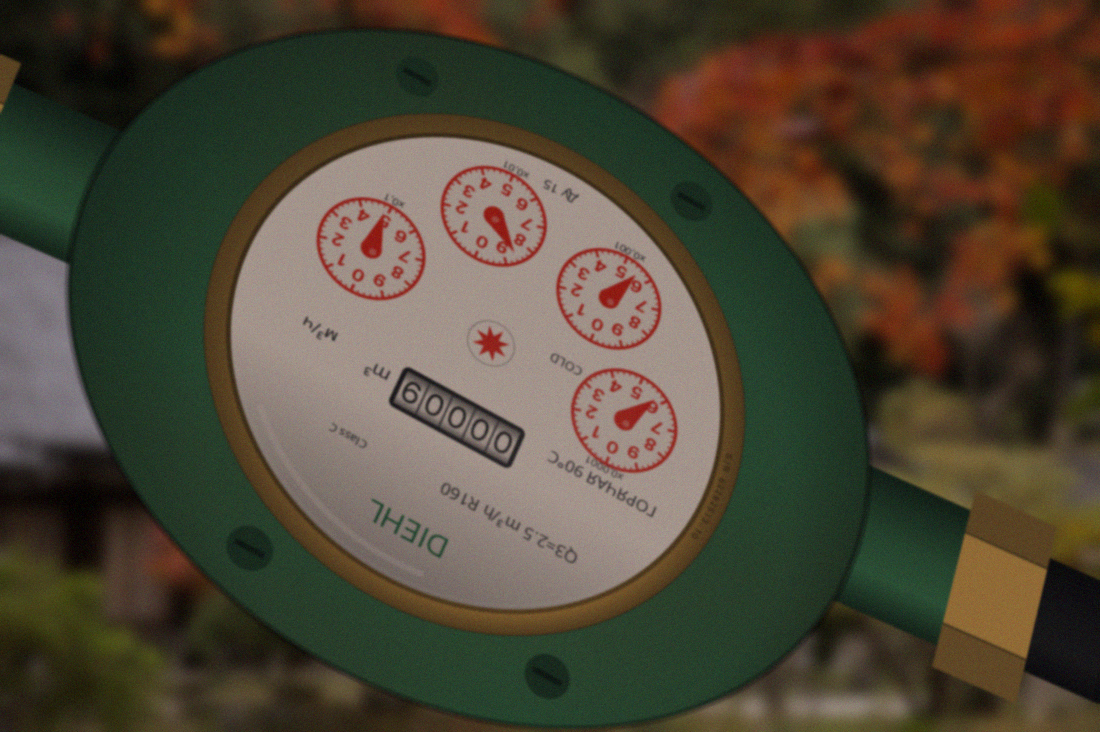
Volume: 9.4855 m³
